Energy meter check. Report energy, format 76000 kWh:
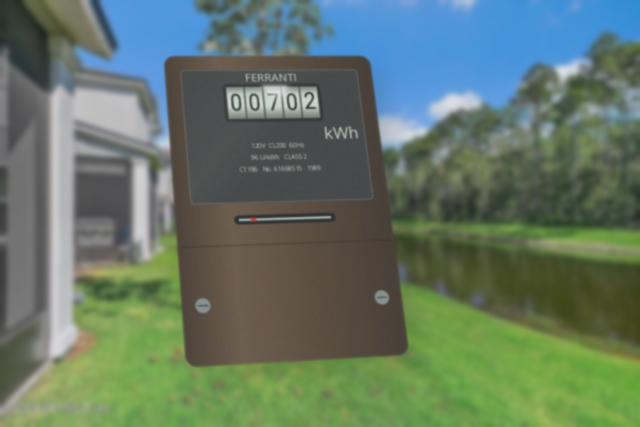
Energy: 702 kWh
